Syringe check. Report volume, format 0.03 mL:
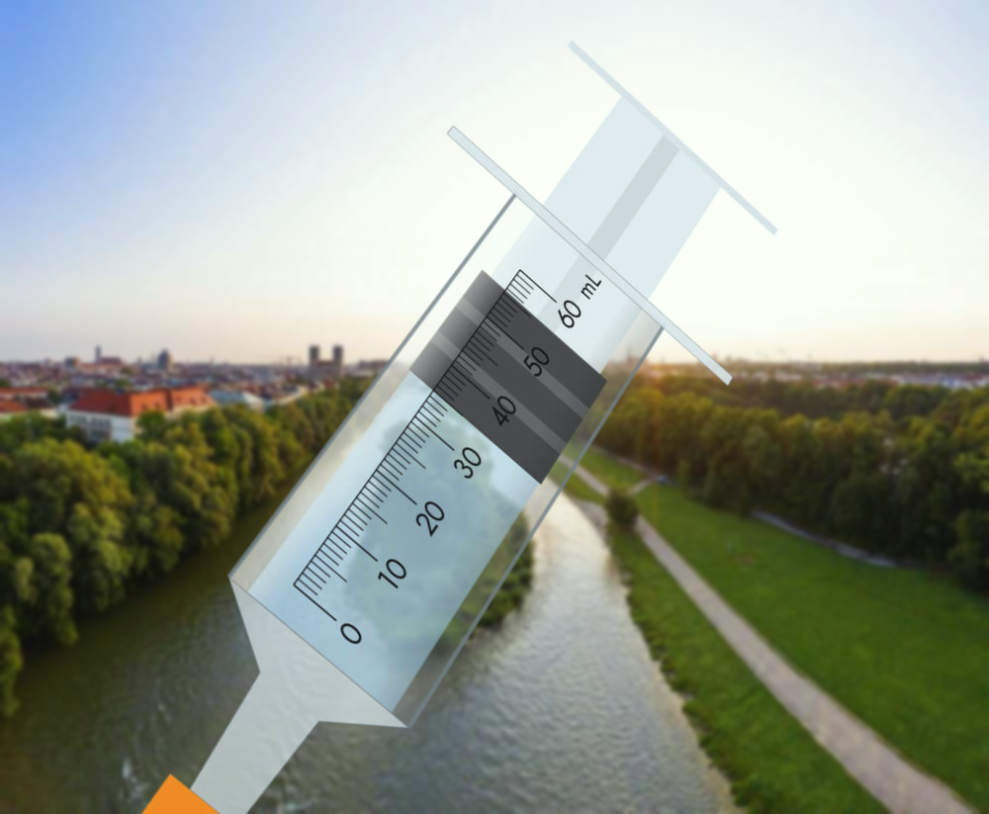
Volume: 35 mL
